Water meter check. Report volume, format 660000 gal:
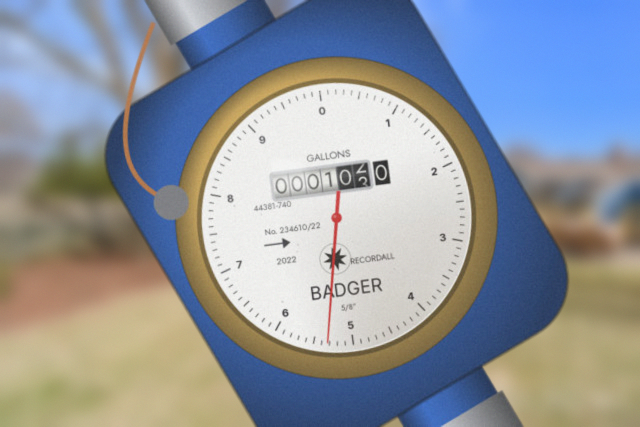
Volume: 1025.3 gal
